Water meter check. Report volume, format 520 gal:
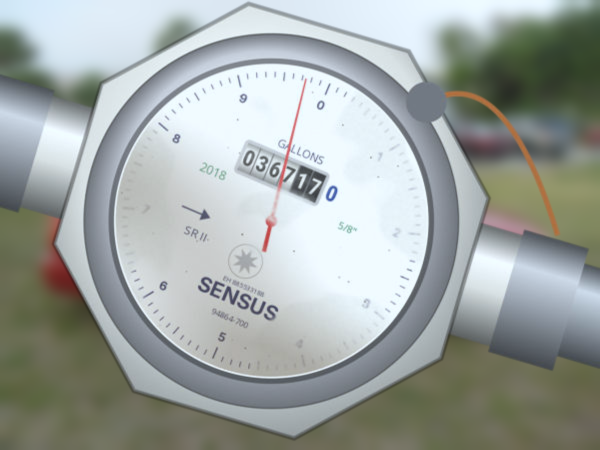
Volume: 367169.7 gal
